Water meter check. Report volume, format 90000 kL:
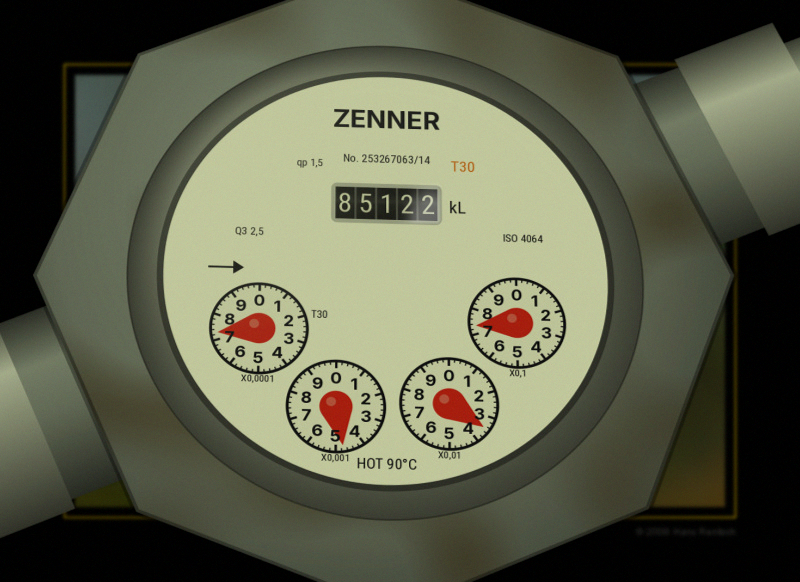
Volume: 85122.7347 kL
